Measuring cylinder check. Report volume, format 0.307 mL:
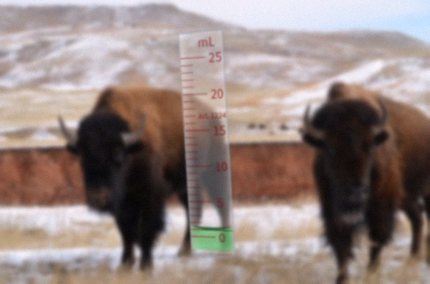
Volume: 1 mL
